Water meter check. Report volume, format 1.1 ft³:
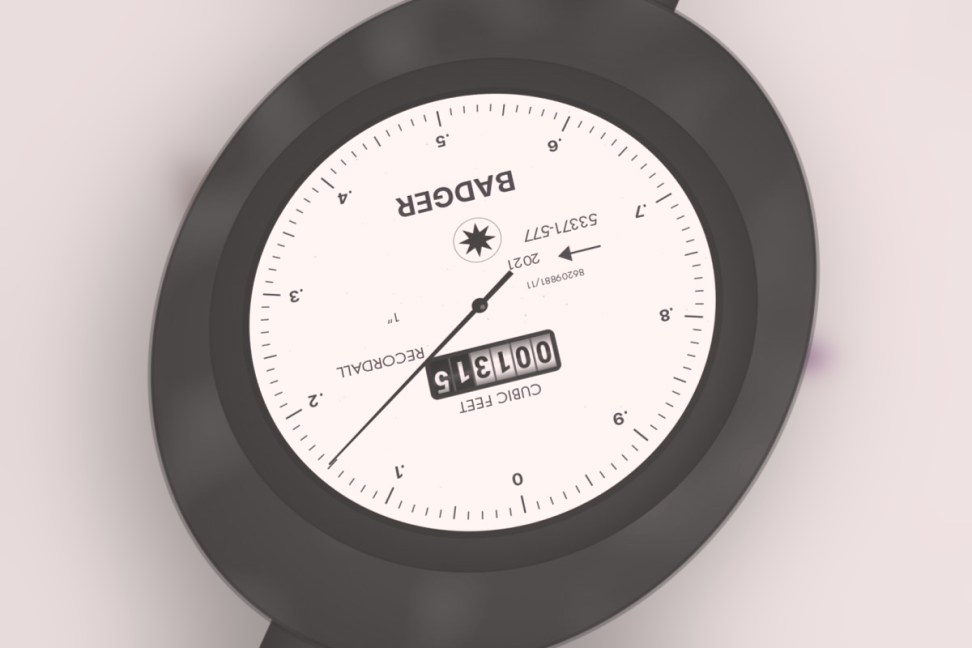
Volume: 1315.15 ft³
